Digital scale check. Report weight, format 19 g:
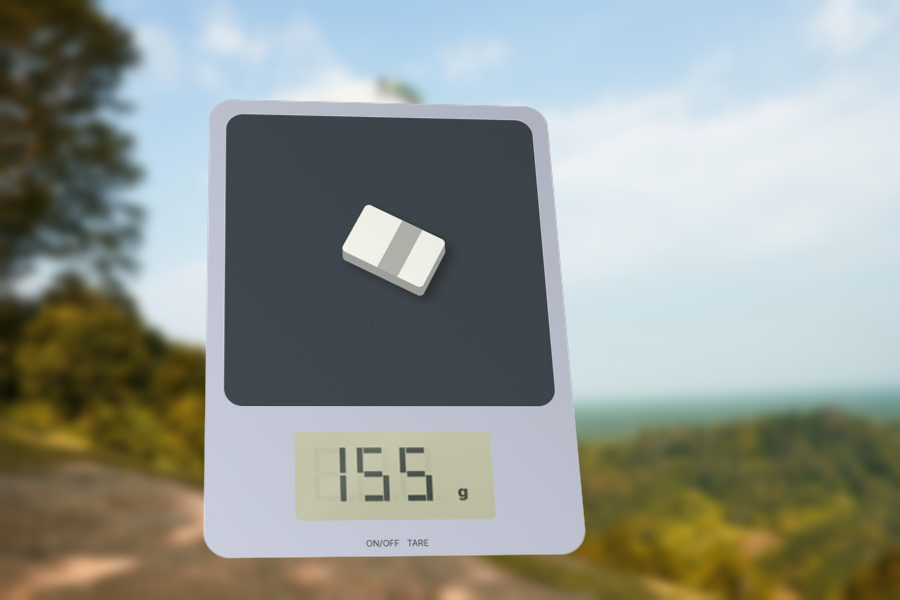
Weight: 155 g
